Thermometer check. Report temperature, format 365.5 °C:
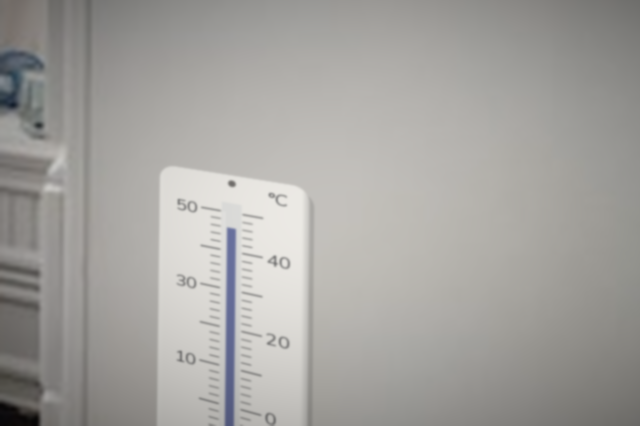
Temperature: 46 °C
